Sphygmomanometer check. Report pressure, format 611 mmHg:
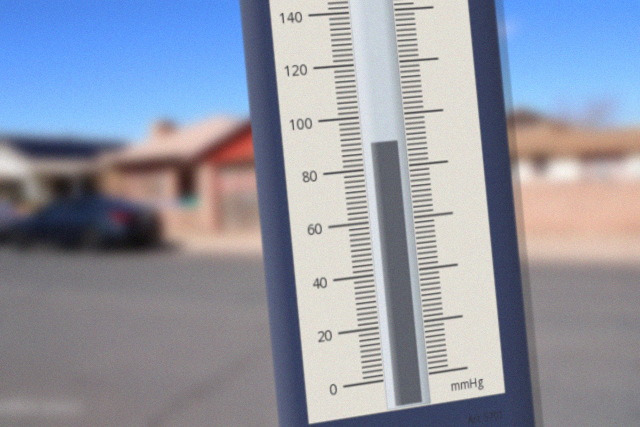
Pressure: 90 mmHg
